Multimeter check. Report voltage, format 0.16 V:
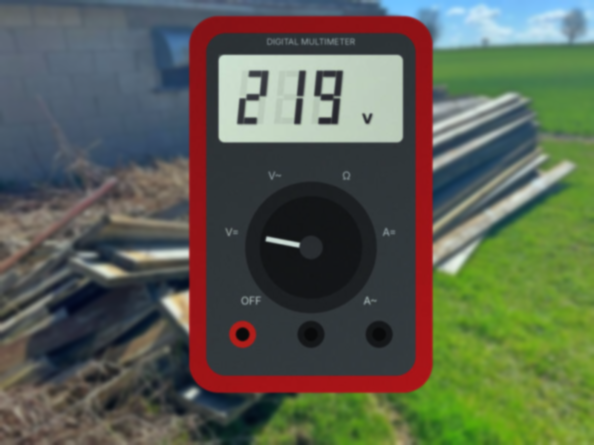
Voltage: 219 V
